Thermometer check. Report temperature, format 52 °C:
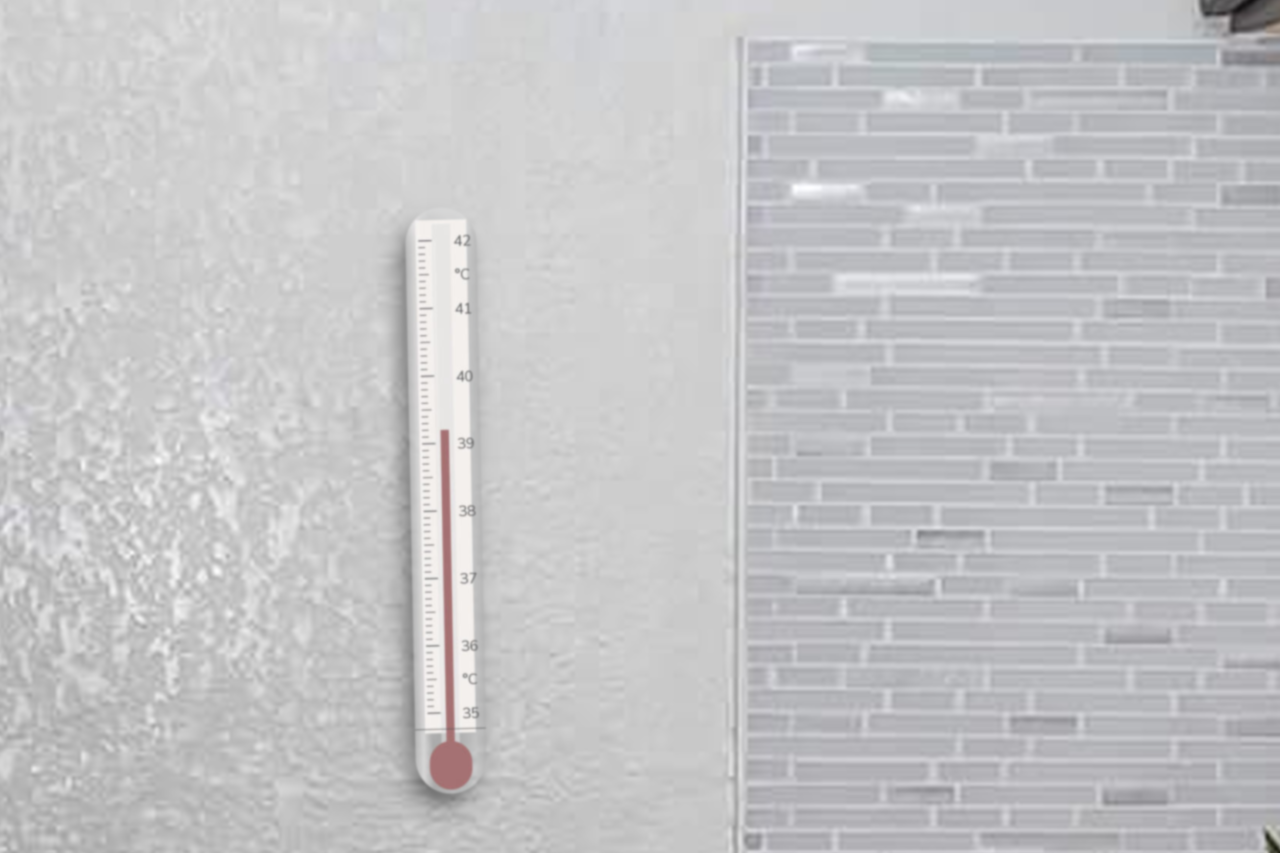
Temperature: 39.2 °C
